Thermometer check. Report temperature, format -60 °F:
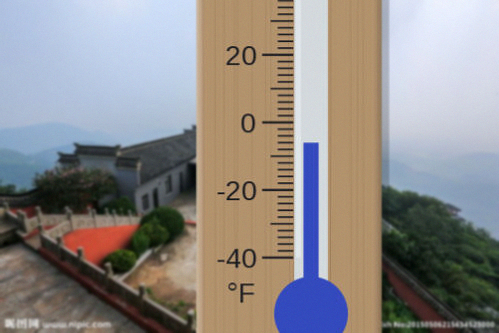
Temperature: -6 °F
